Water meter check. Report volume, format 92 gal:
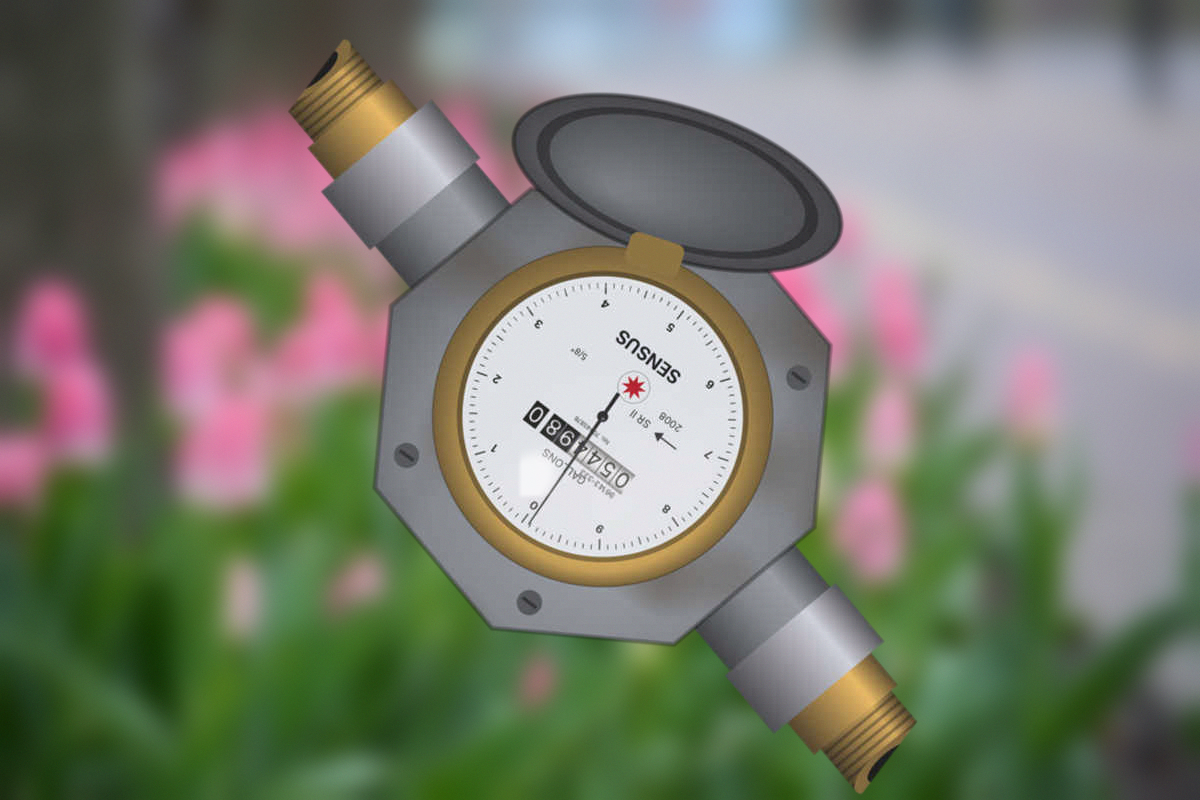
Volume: 544979.9 gal
